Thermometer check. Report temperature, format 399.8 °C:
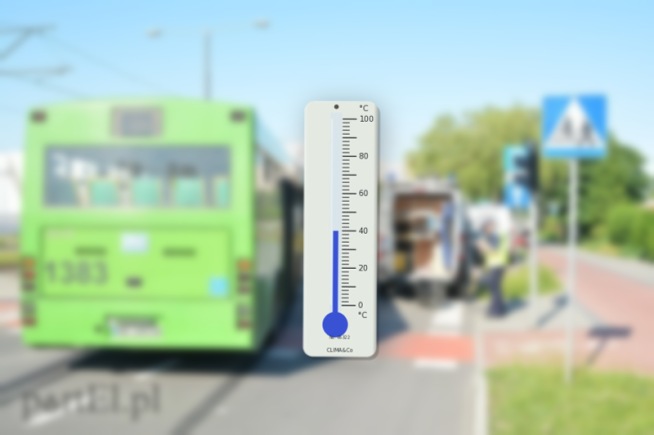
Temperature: 40 °C
